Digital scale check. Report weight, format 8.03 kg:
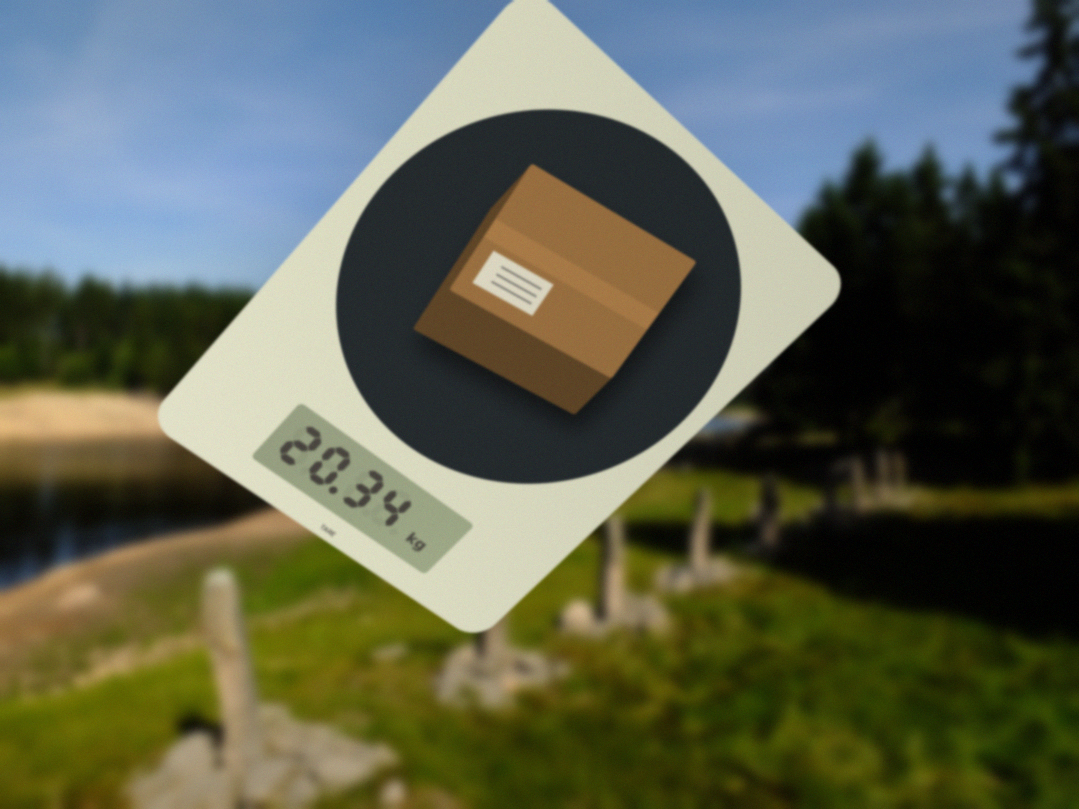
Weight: 20.34 kg
